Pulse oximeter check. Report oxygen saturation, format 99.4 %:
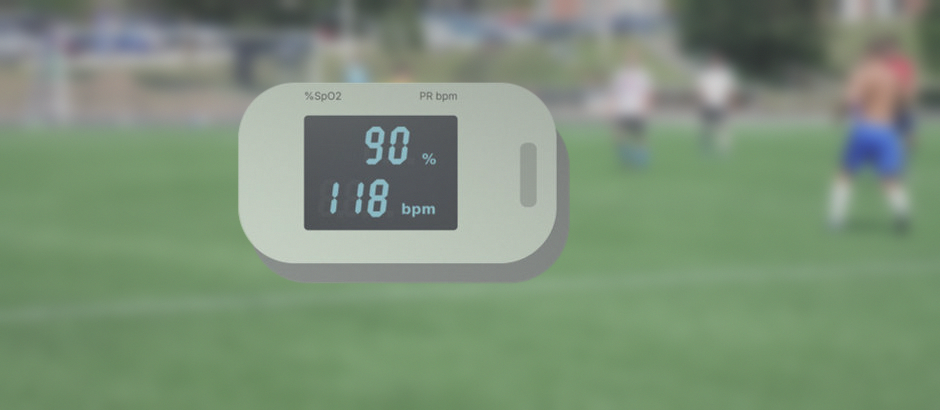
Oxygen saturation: 90 %
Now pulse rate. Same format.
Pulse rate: 118 bpm
